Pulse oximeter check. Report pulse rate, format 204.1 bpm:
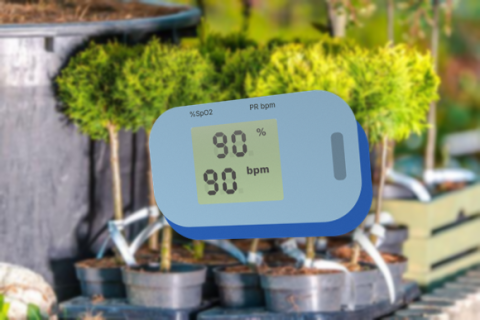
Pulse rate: 90 bpm
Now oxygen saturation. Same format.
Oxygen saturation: 90 %
